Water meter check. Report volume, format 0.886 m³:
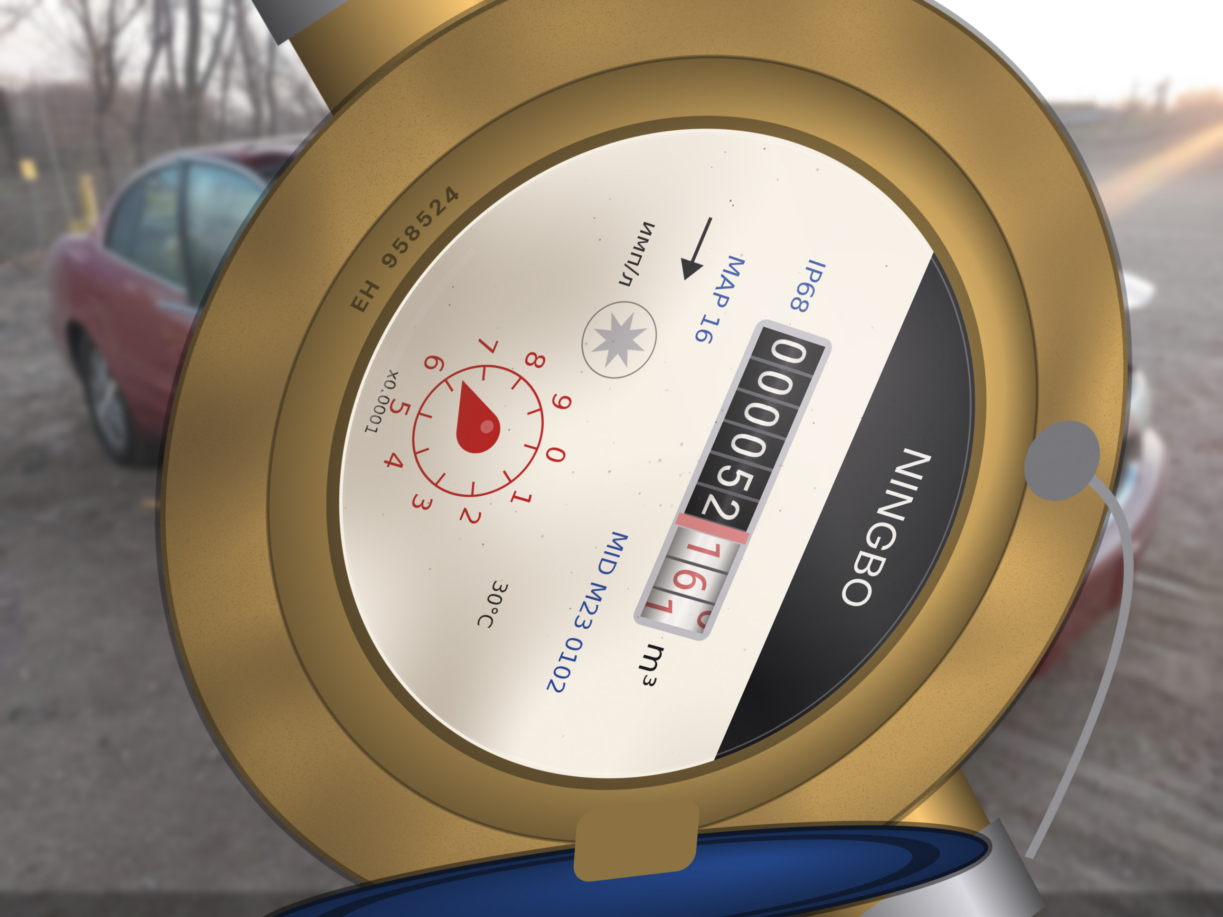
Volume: 52.1606 m³
